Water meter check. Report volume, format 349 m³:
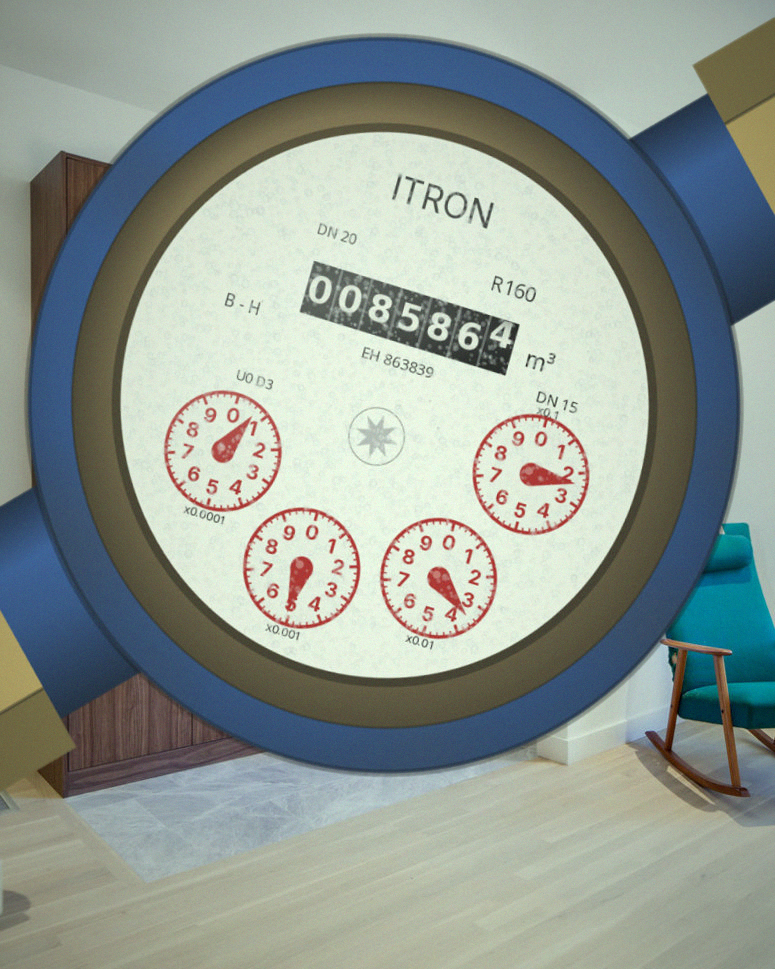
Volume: 85864.2350 m³
